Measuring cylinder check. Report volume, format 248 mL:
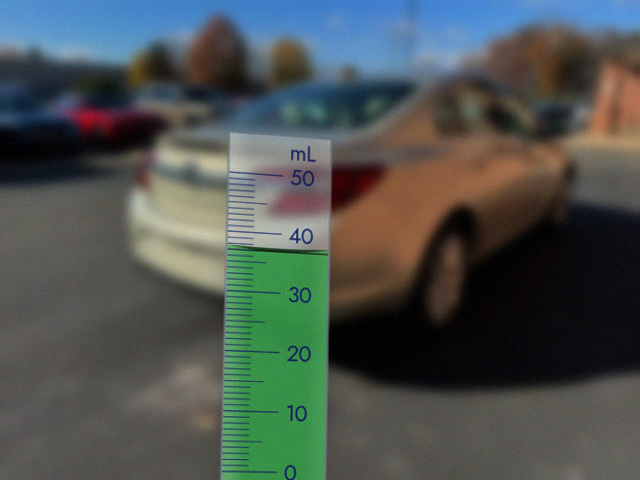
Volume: 37 mL
